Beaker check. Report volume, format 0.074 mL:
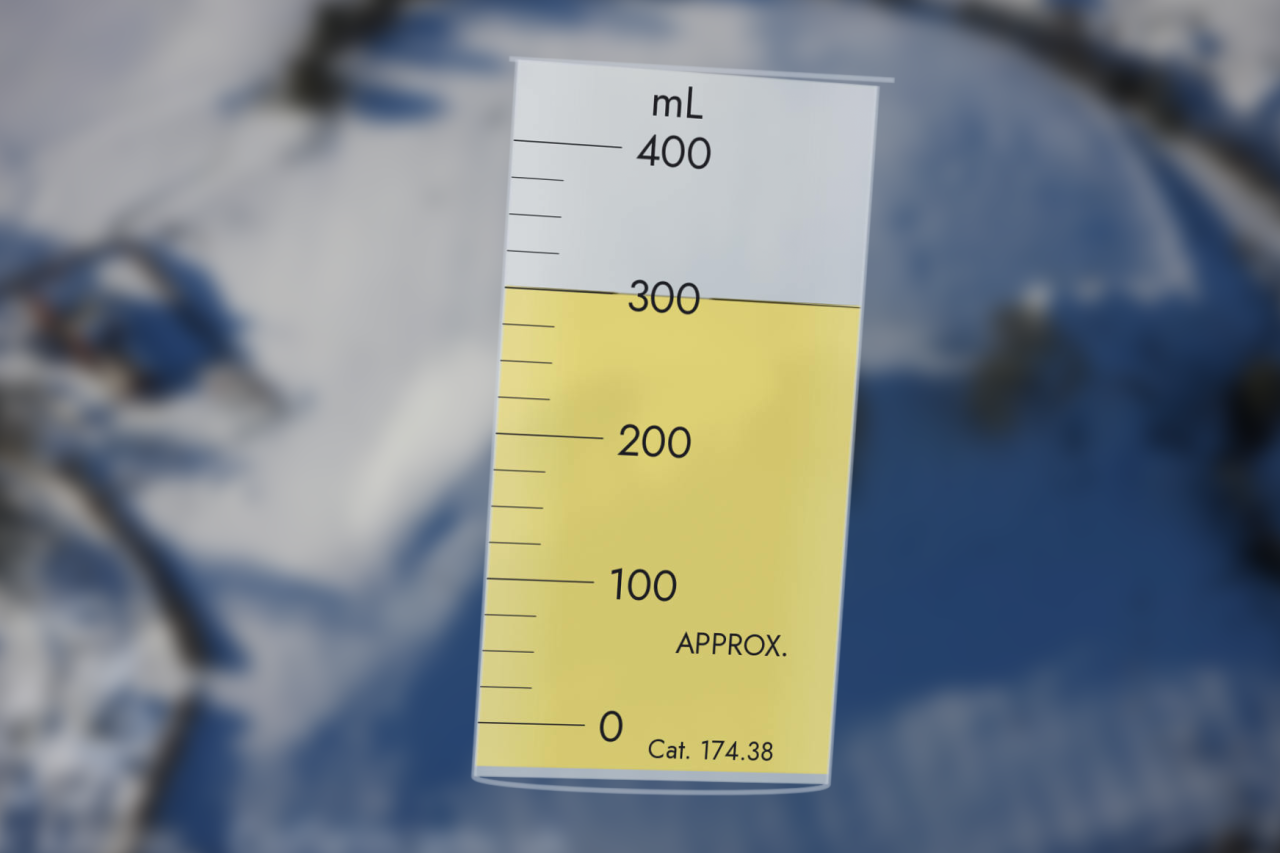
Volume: 300 mL
